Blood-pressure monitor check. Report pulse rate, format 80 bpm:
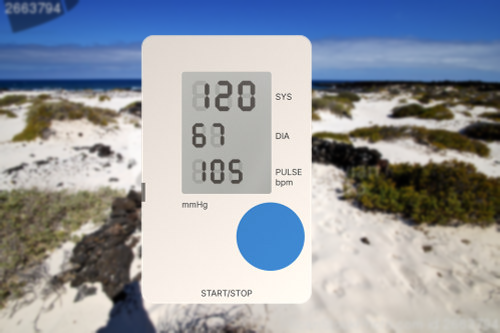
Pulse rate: 105 bpm
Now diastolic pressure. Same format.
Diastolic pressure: 67 mmHg
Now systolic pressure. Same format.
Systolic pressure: 120 mmHg
